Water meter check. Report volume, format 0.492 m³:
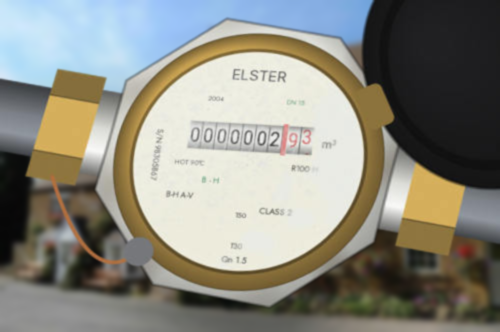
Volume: 2.93 m³
